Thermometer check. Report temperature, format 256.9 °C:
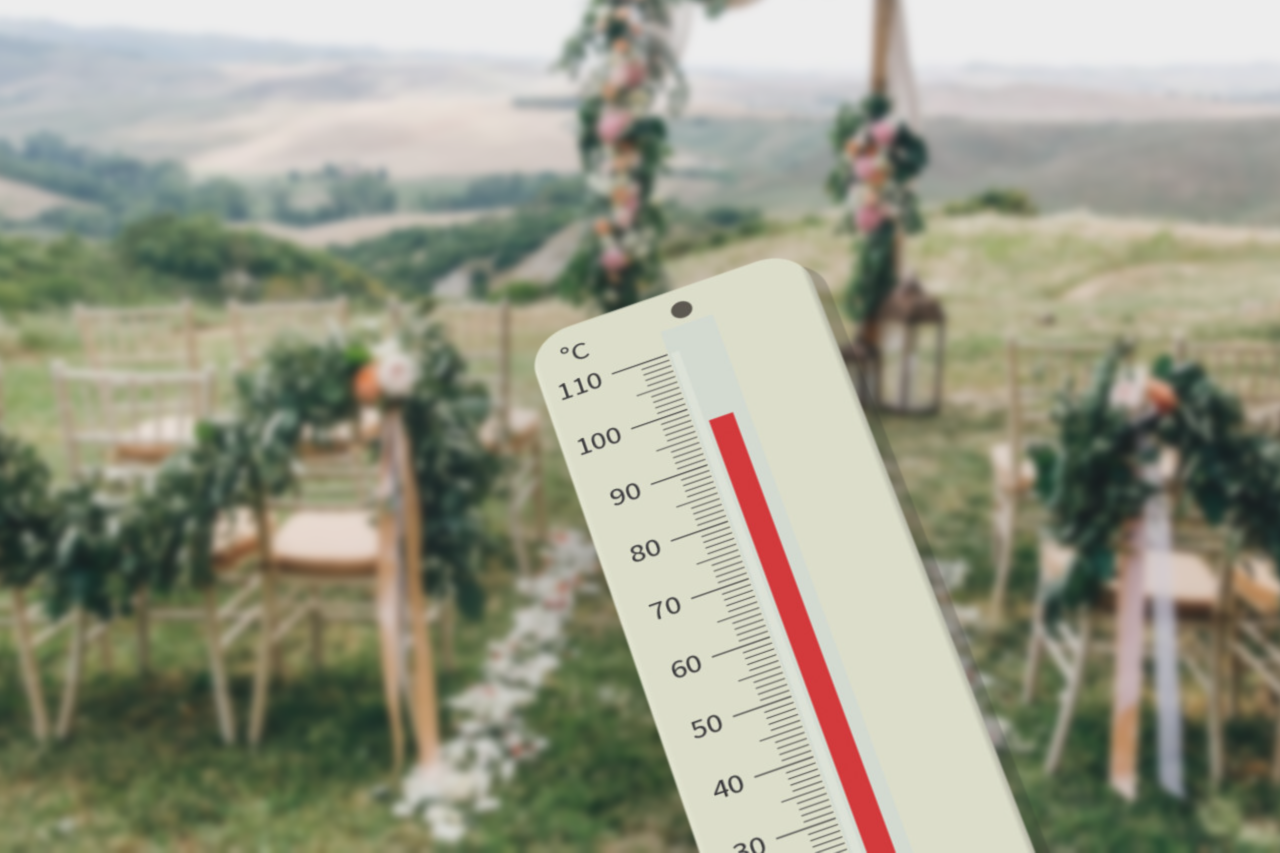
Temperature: 97 °C
